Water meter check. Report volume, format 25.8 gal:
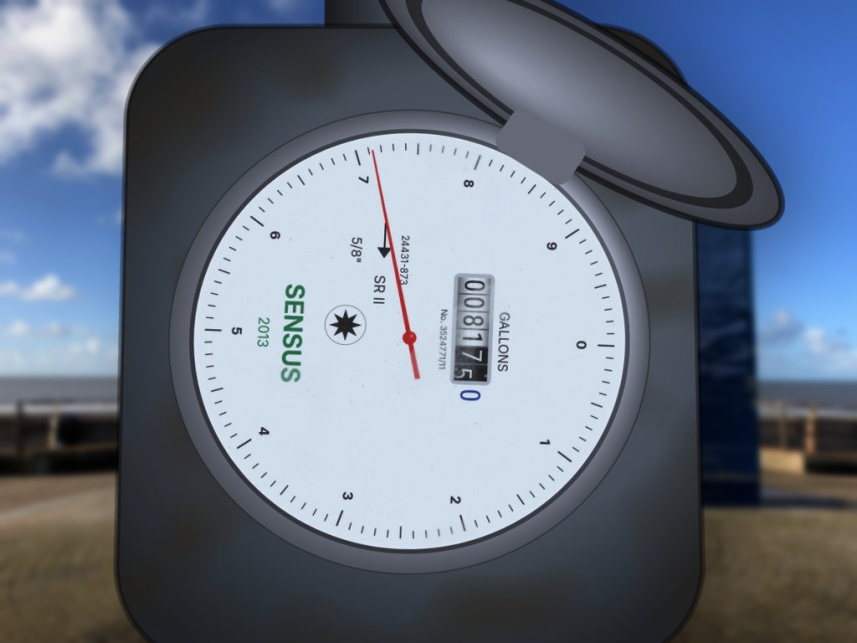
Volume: 81747.1 gal
